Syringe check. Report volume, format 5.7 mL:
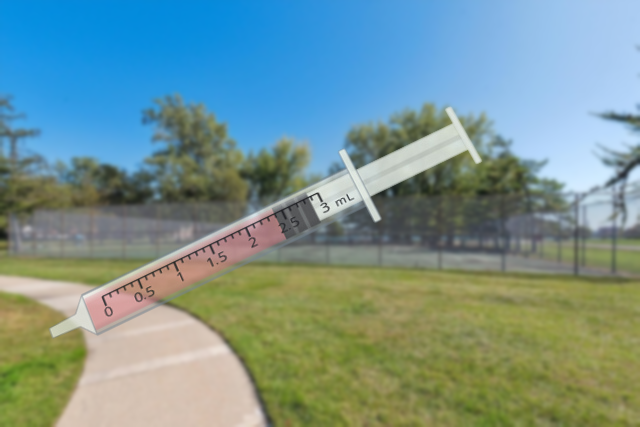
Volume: 2.4 mL
